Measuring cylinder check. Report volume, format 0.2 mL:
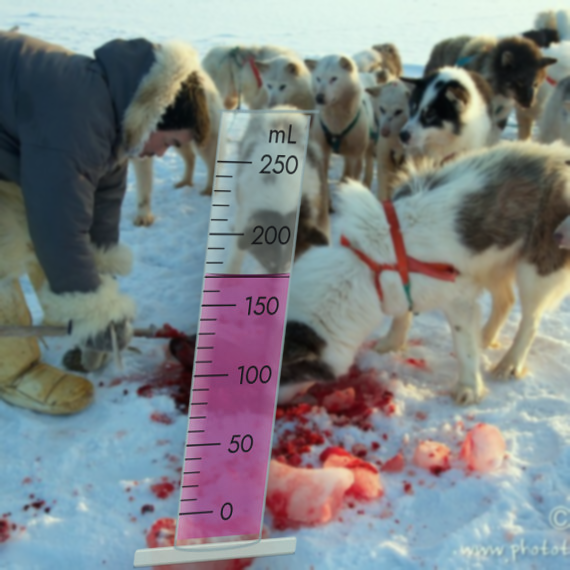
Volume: 170 mL
